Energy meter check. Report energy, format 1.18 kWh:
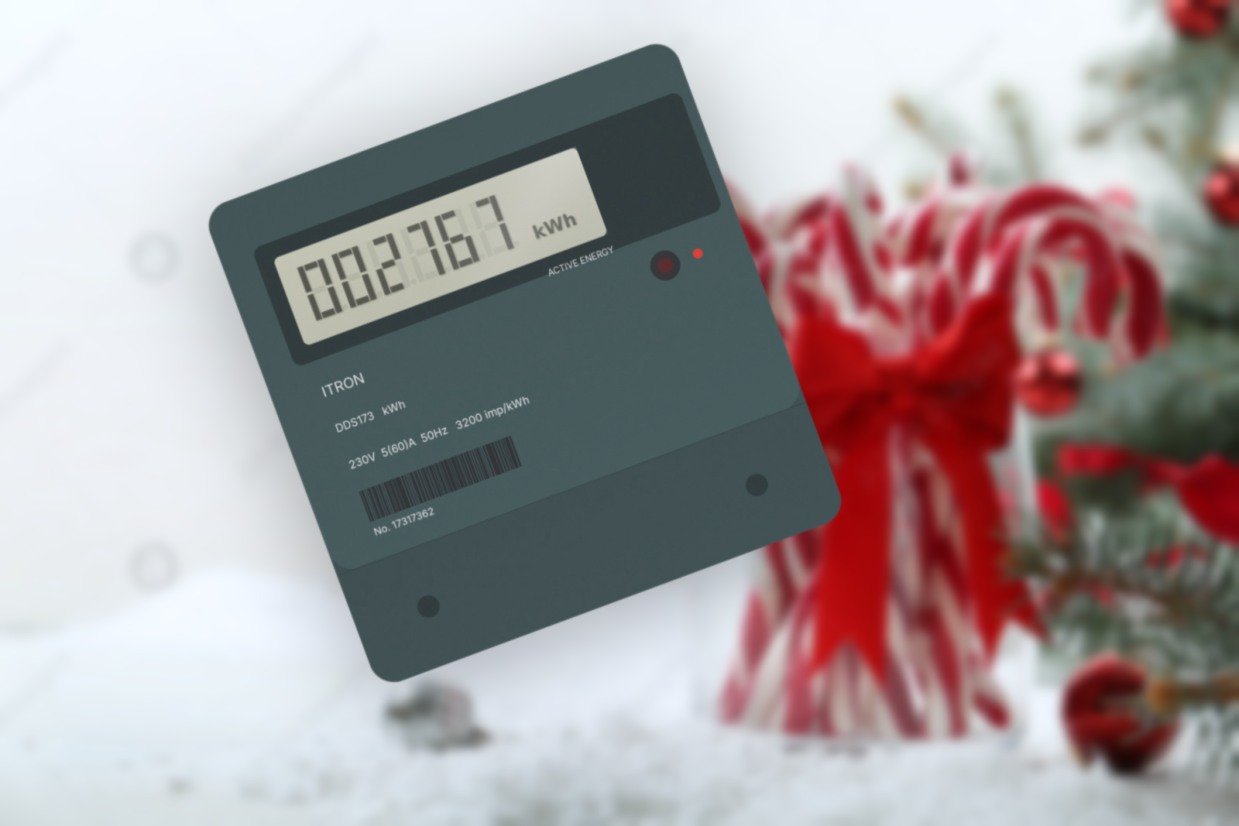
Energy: 2767 kWh
